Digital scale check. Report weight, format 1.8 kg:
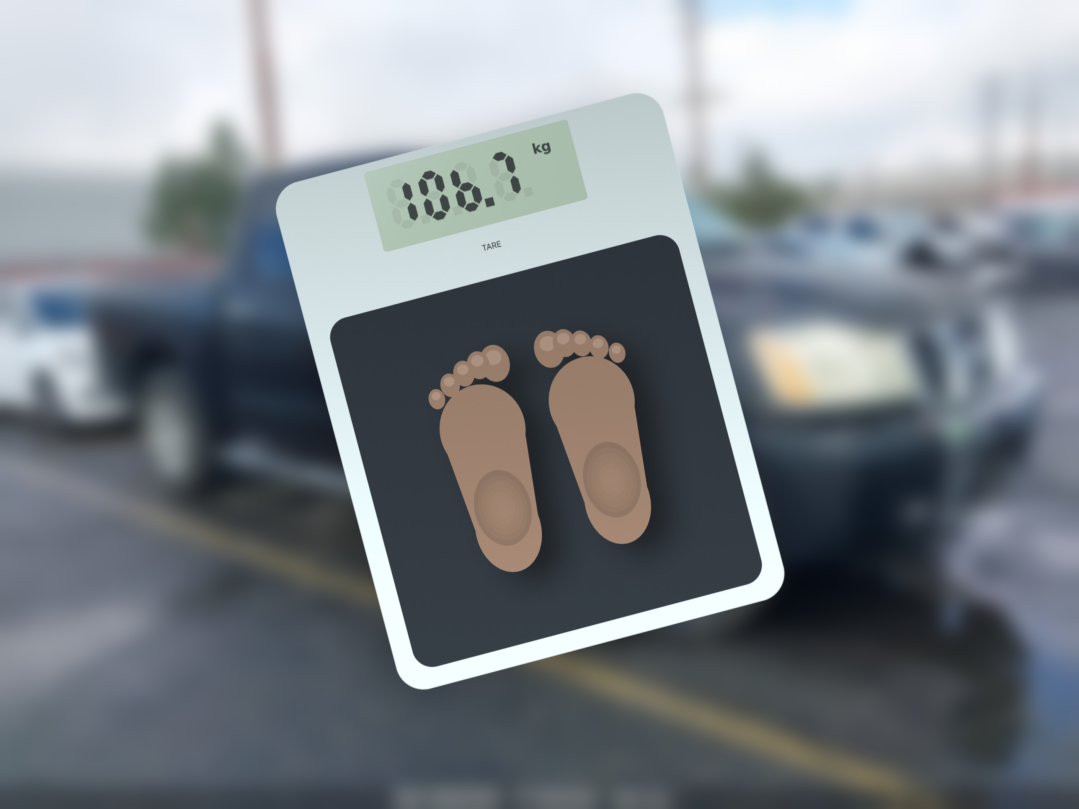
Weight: 106.7 kg
